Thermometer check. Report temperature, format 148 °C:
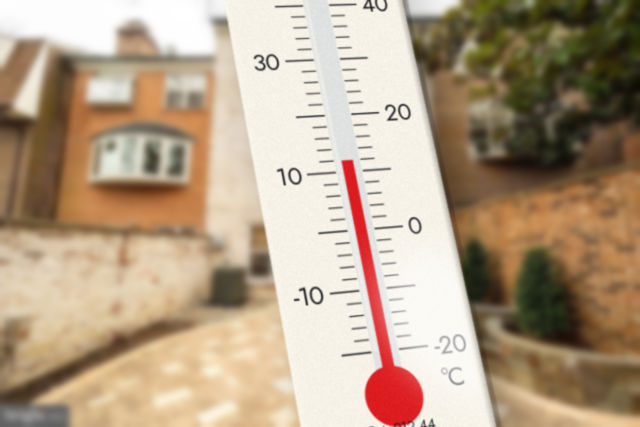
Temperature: 12 °C
